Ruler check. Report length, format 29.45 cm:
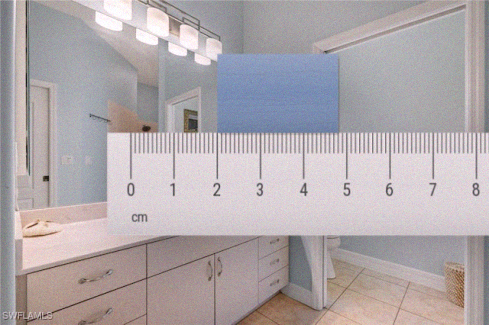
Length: 2.8 cm
